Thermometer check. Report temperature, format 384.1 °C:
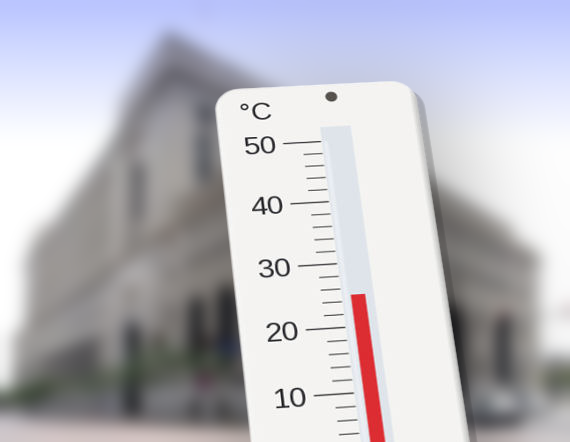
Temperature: 25 °C
